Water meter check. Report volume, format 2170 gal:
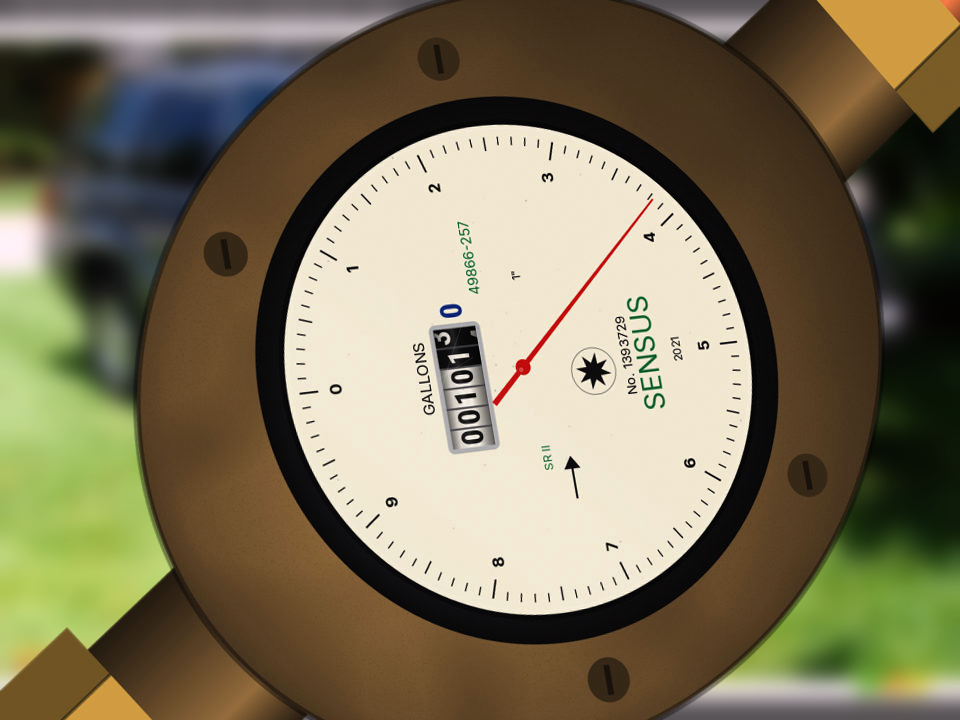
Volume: 10133.8 gal
